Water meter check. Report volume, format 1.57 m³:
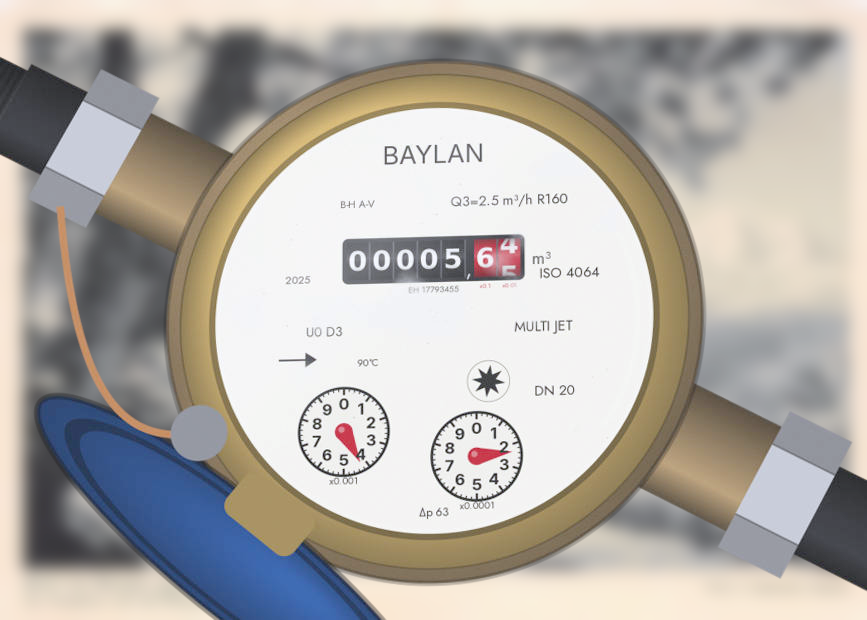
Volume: 5.6442 m³
